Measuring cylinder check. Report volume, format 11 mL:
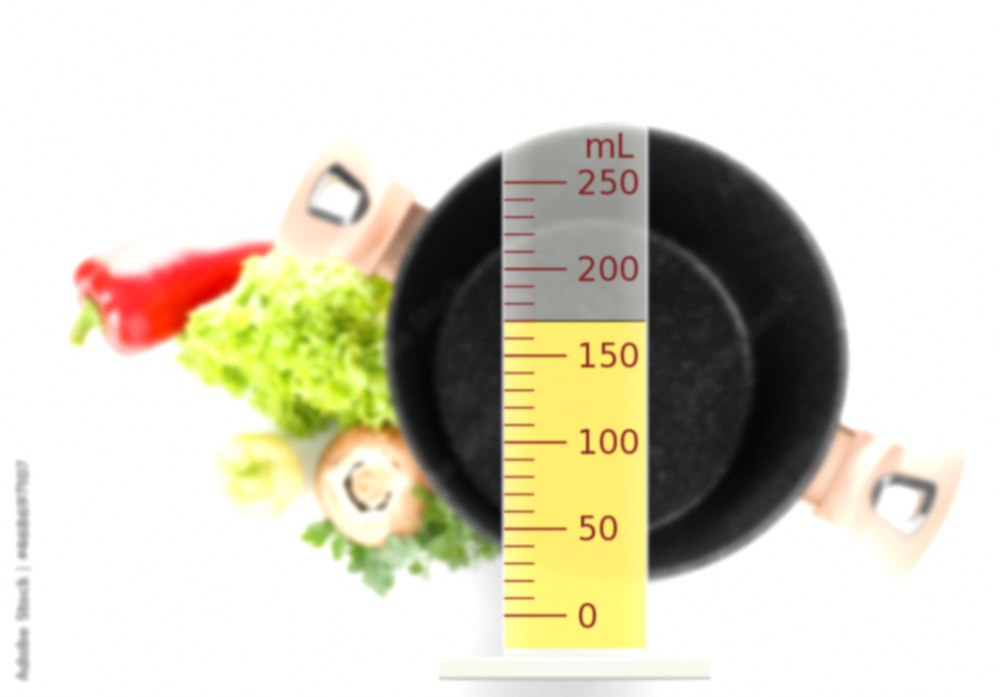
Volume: 170 mL
